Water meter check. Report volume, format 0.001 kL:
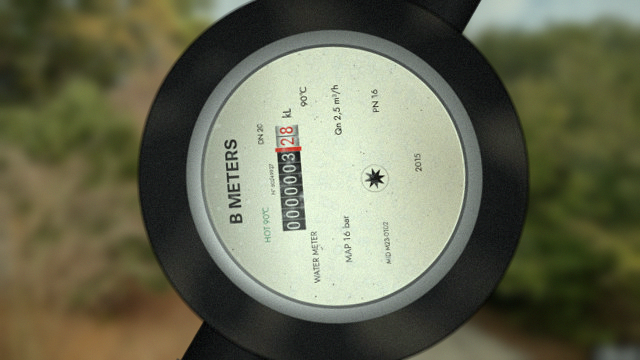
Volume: 3.28 kL
